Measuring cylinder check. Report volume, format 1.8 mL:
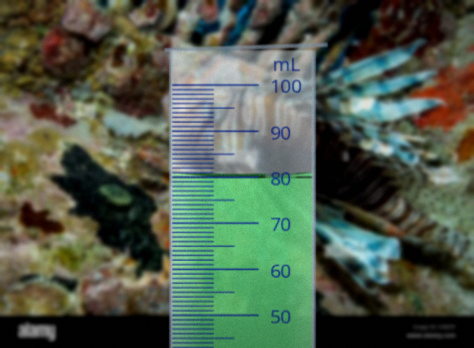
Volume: 80 mL
